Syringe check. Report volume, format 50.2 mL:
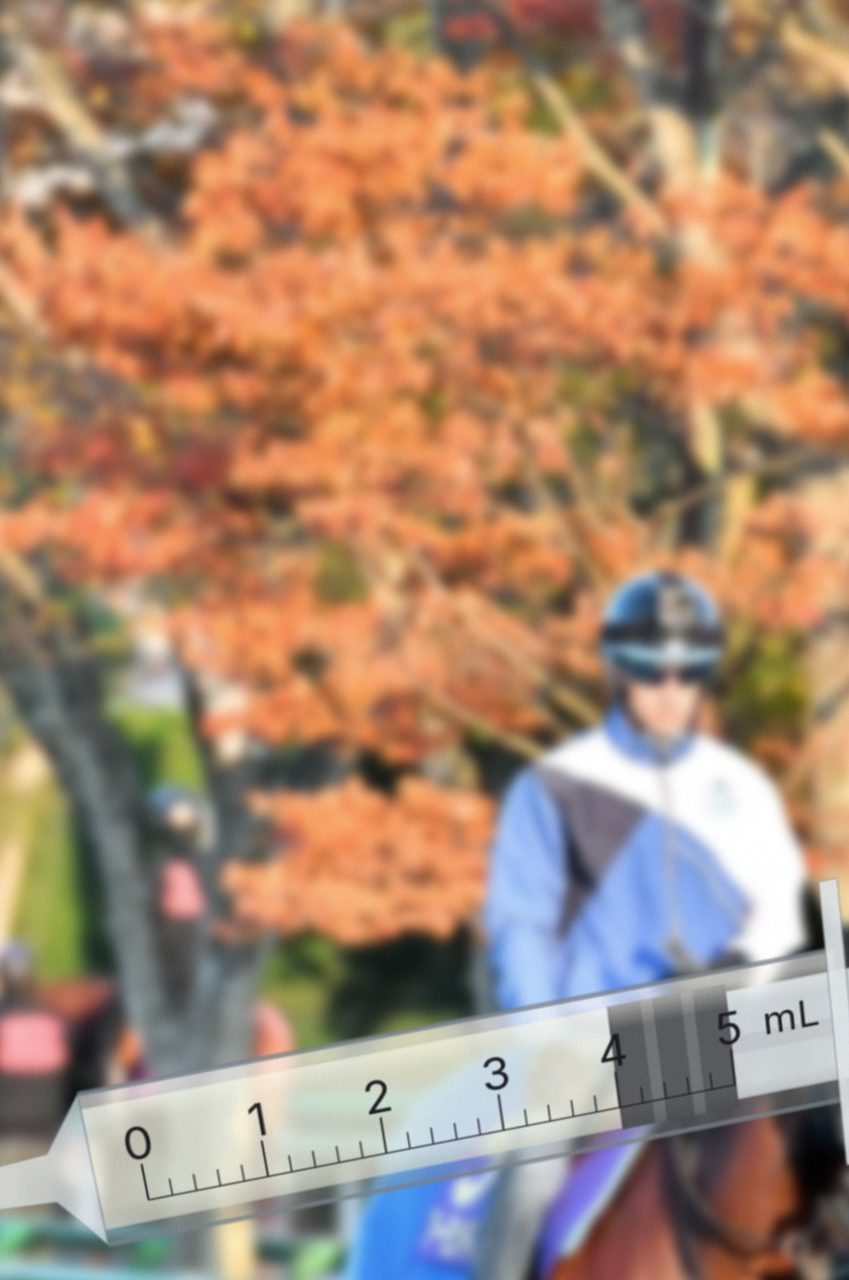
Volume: 4 mL
